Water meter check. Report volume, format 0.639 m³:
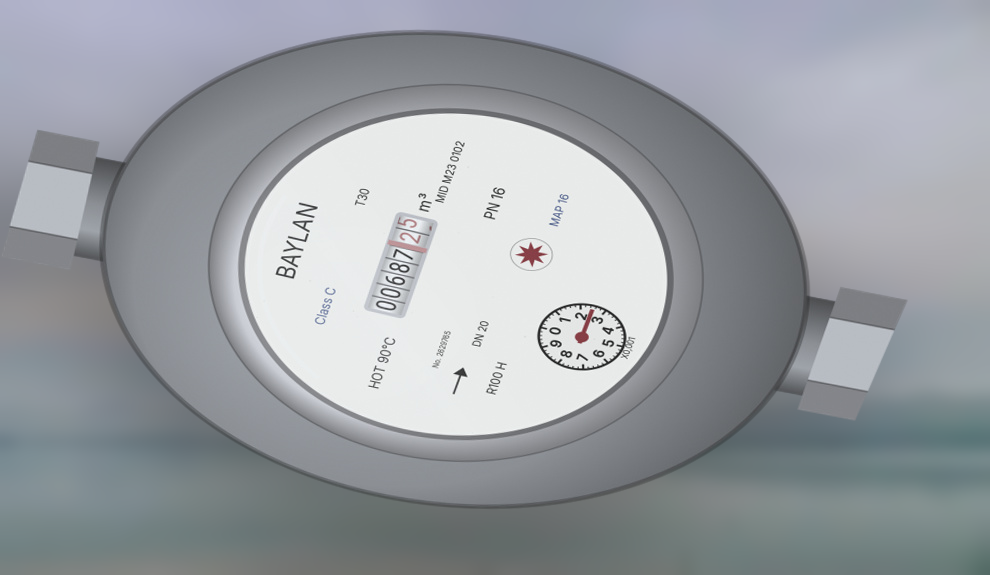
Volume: 687.252 m³
